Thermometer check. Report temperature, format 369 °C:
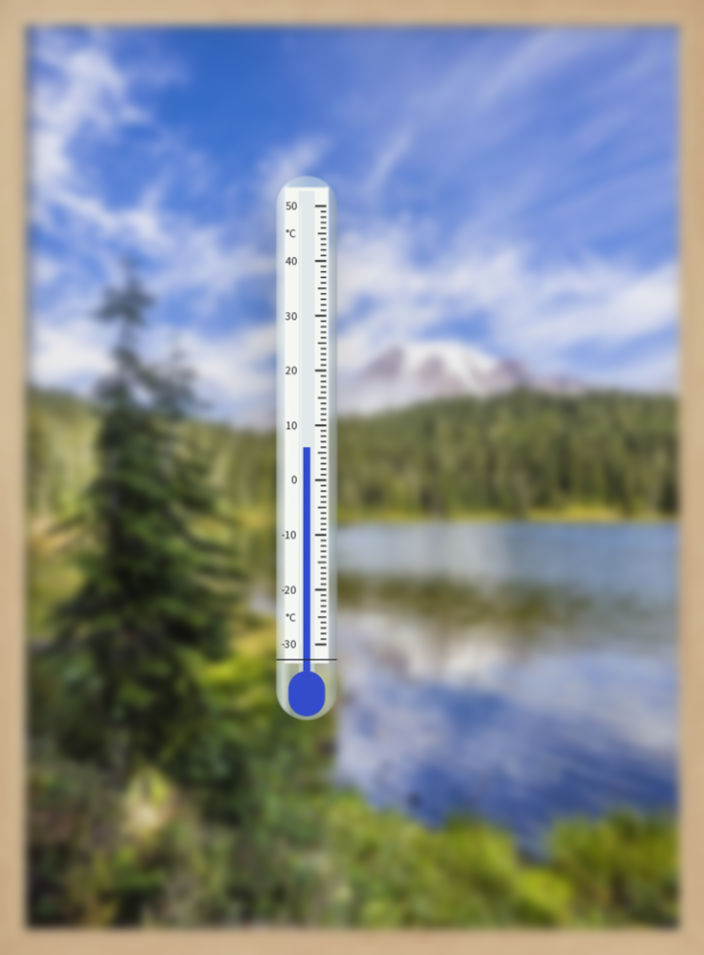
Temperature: 6 °C
